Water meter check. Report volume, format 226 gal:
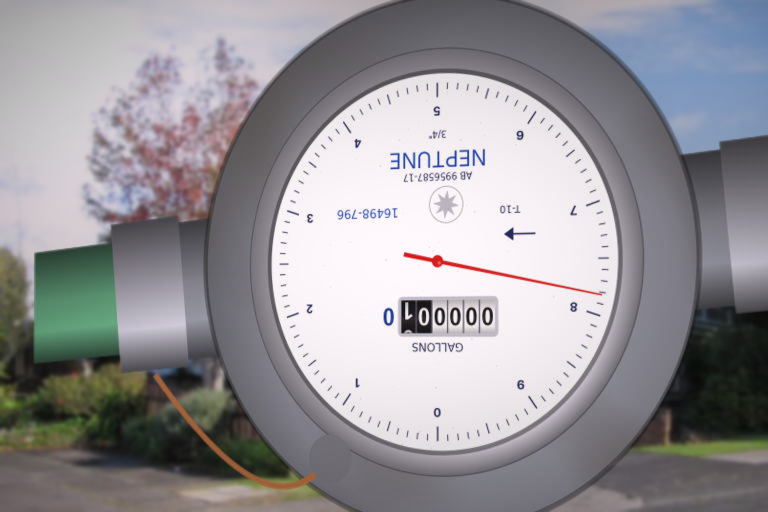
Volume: 7.8 gal
